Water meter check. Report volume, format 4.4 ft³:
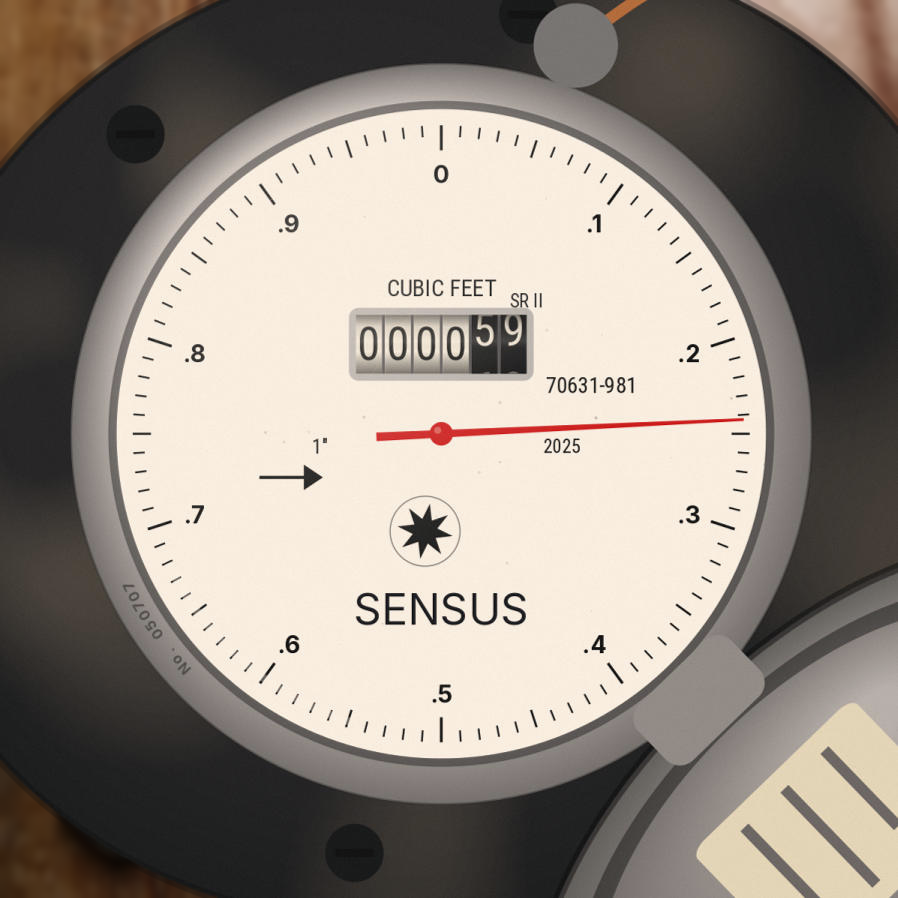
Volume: 59.24 ft³
